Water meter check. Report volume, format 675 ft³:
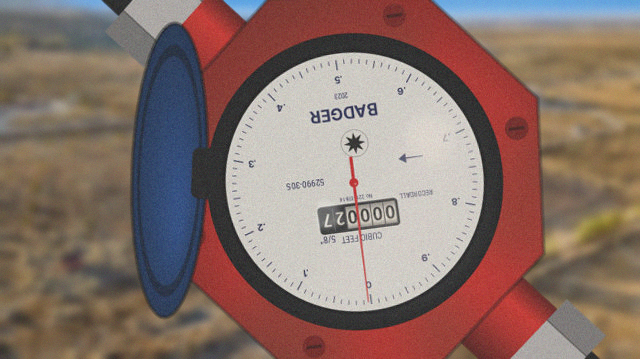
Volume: 27.00 ft³
